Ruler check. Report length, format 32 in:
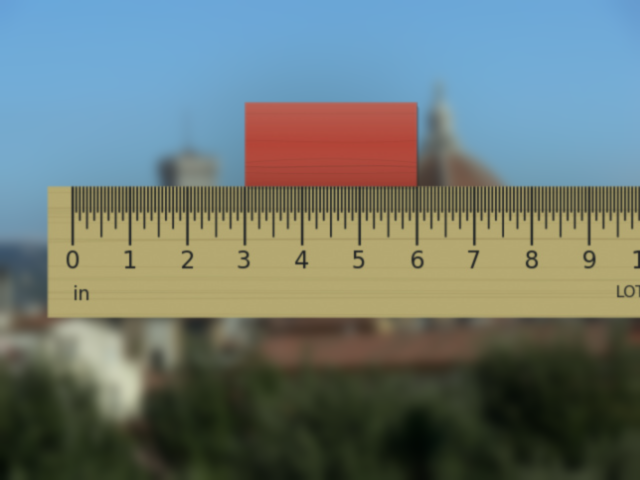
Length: 3 in
